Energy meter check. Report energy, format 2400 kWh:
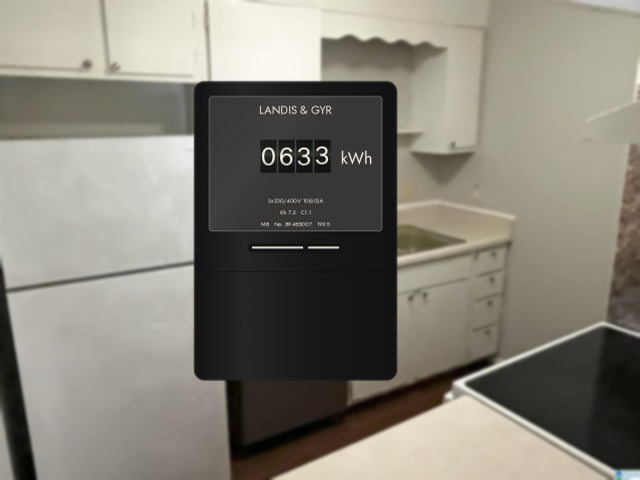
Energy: 633 kWh
